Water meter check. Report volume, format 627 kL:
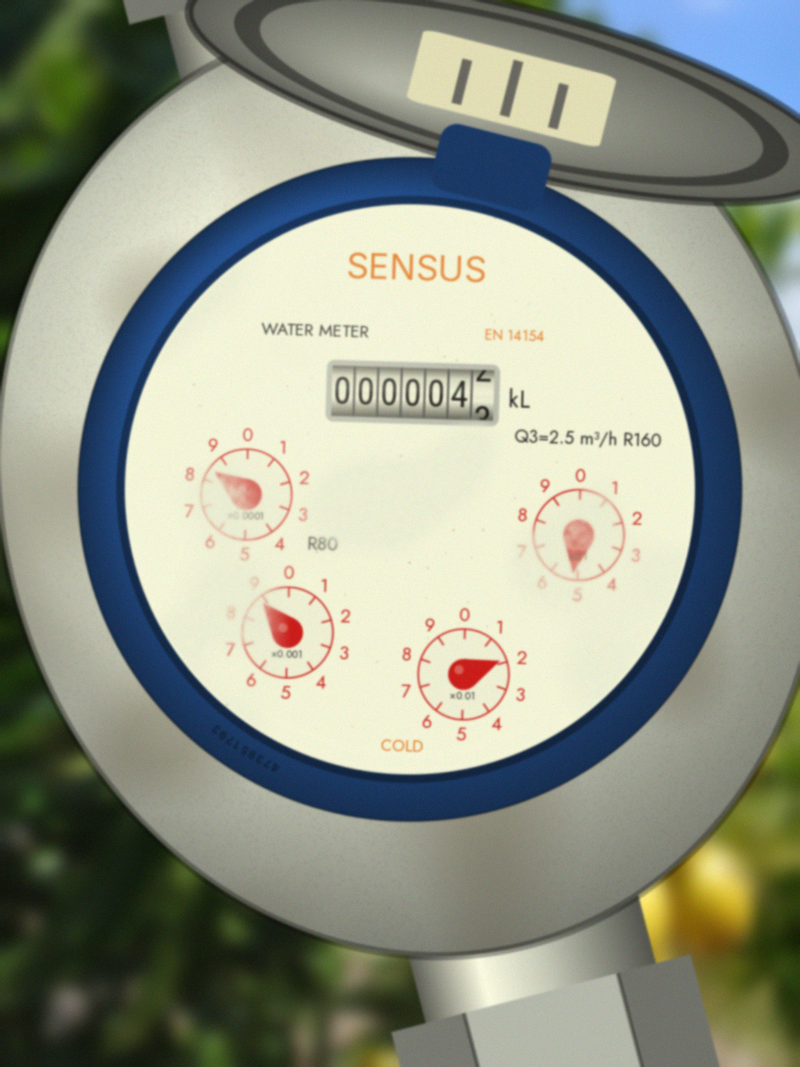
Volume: 42.5188 kL
